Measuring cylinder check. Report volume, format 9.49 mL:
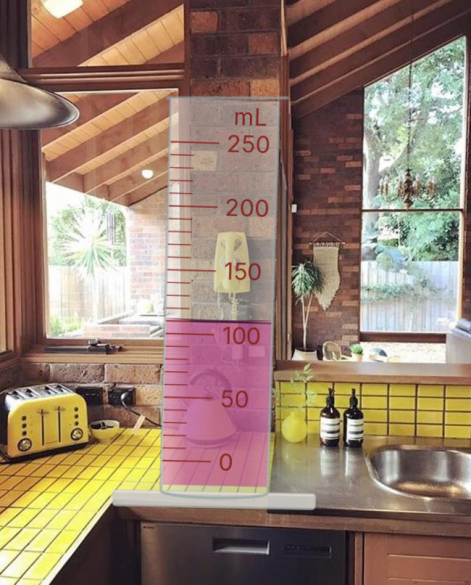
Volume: 110 mL
